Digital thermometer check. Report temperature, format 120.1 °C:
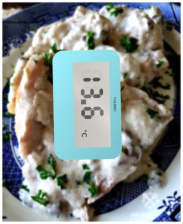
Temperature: 13.6 °C
